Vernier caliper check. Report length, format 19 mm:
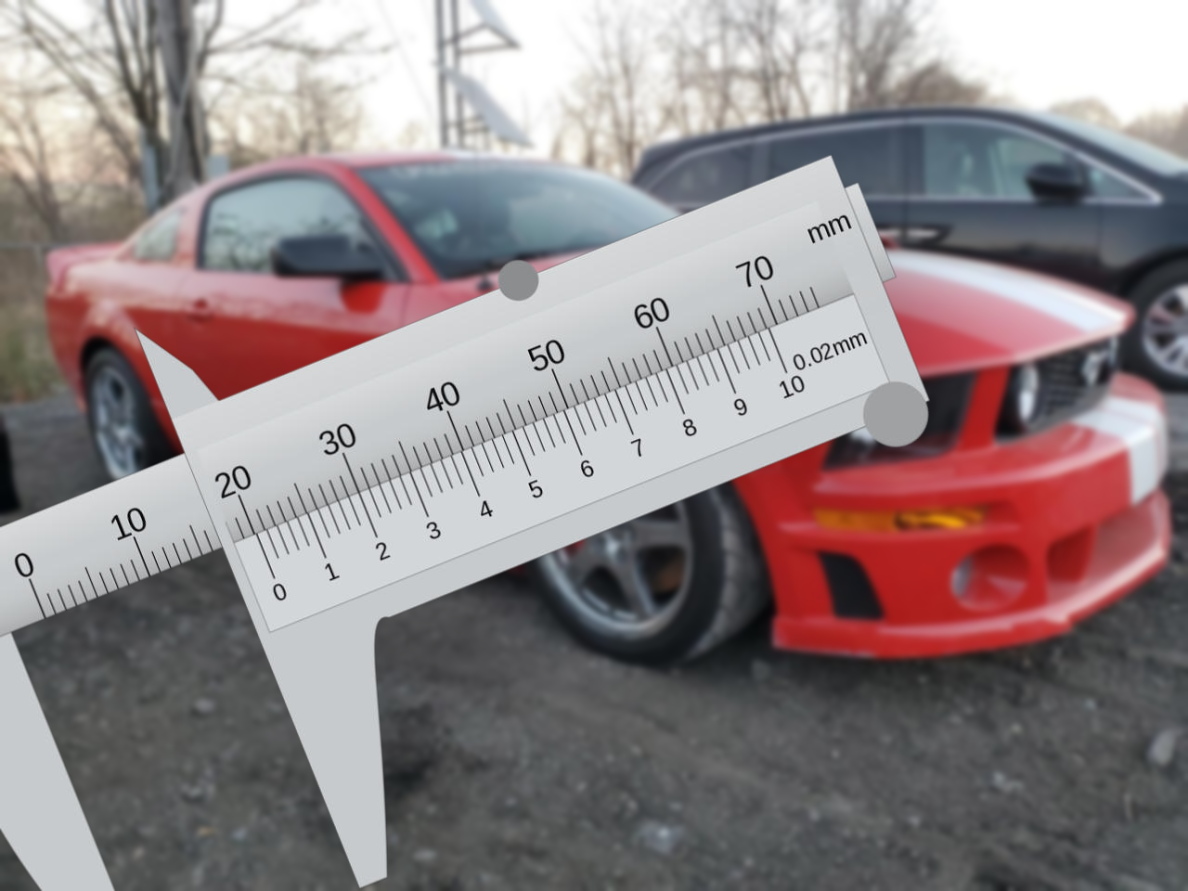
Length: 20.2 mm
